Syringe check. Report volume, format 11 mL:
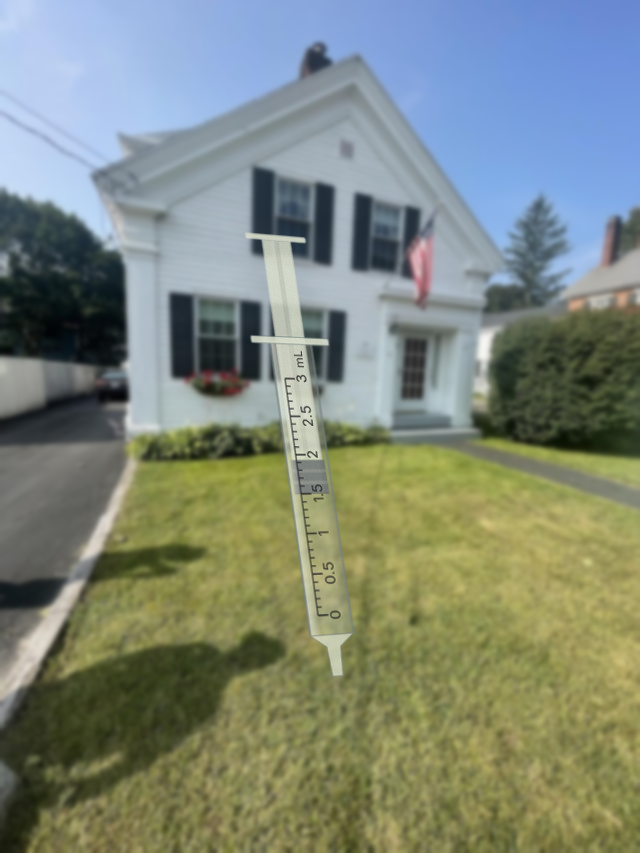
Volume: 1.5 mL
